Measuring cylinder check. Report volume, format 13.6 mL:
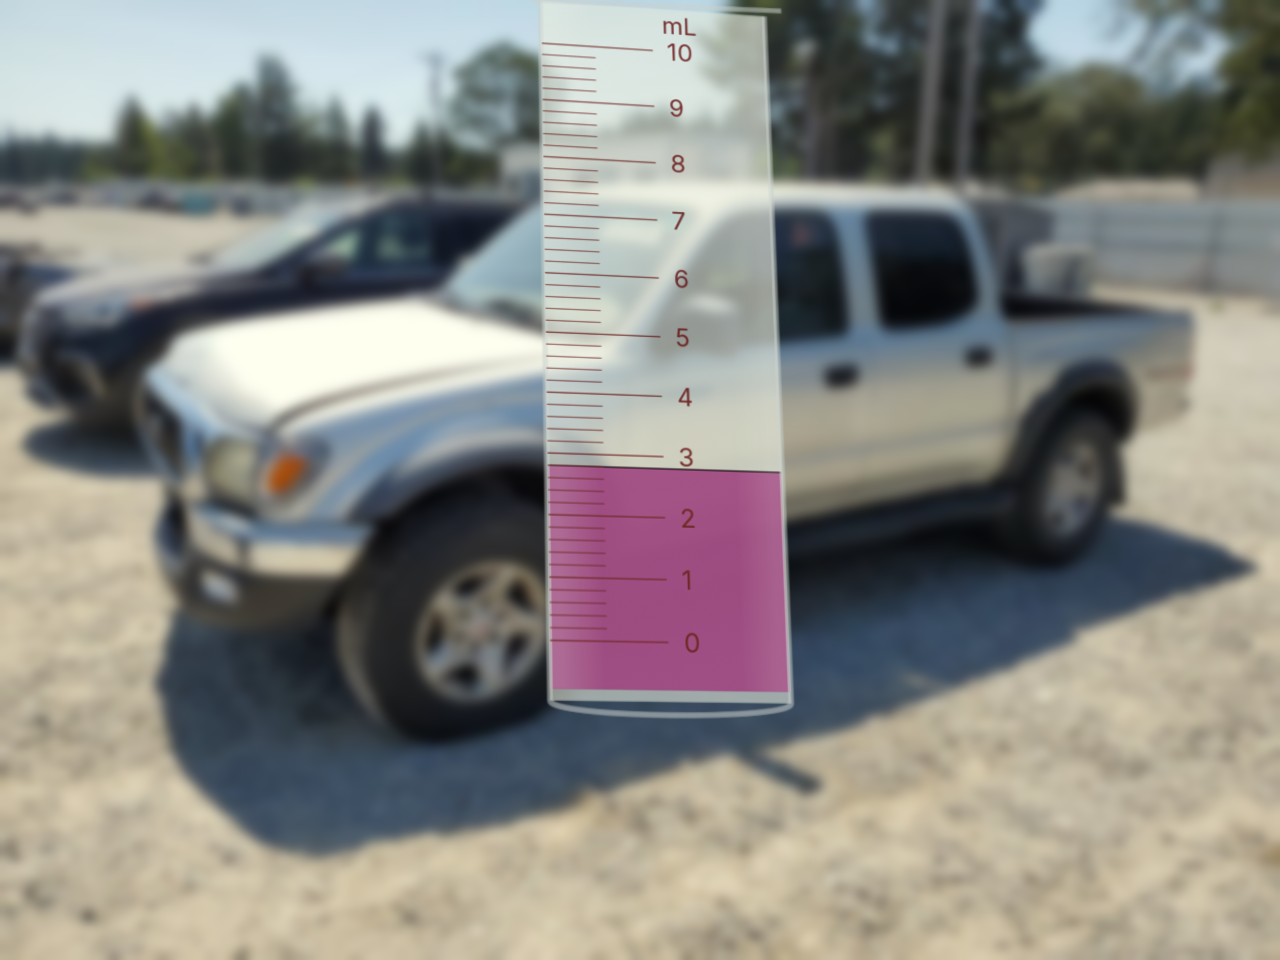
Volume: 2.8 mL
